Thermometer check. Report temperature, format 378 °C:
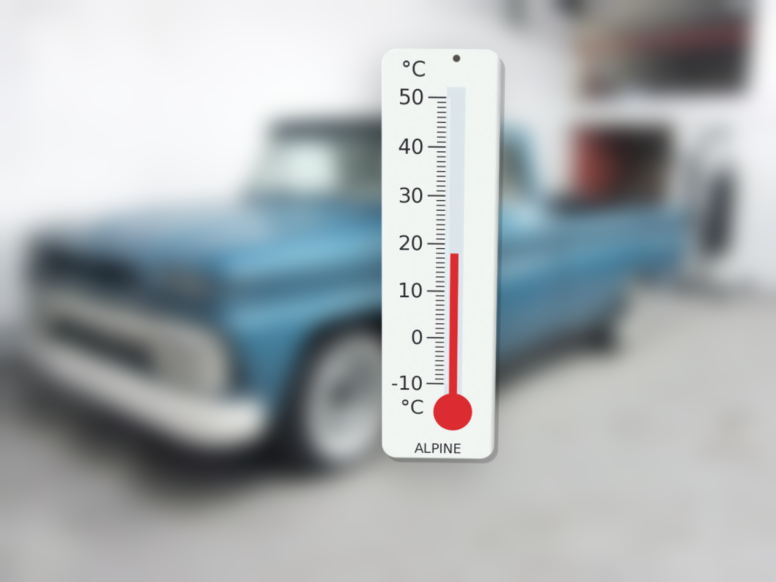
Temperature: 18 °C
